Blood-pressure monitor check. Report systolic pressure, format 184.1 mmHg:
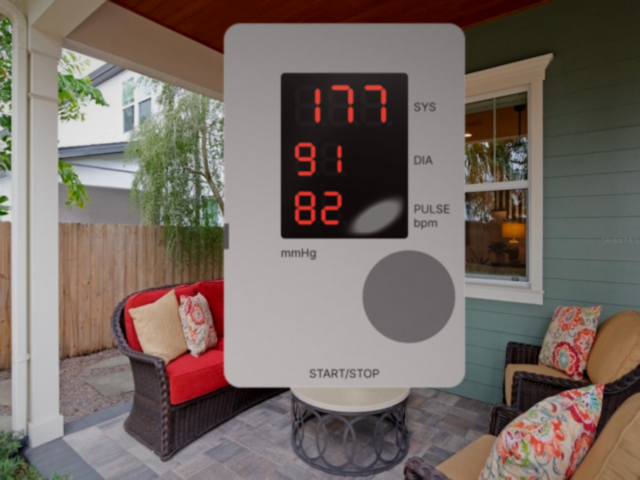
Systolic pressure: 177 mmHg
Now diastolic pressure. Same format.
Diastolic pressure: 91 mmHg
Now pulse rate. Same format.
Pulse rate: 82 bpm
